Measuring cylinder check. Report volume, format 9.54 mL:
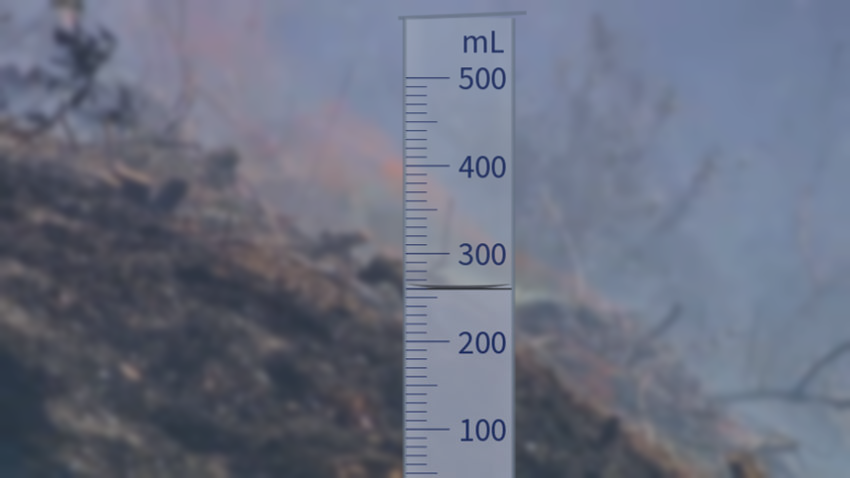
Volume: 260 mL
